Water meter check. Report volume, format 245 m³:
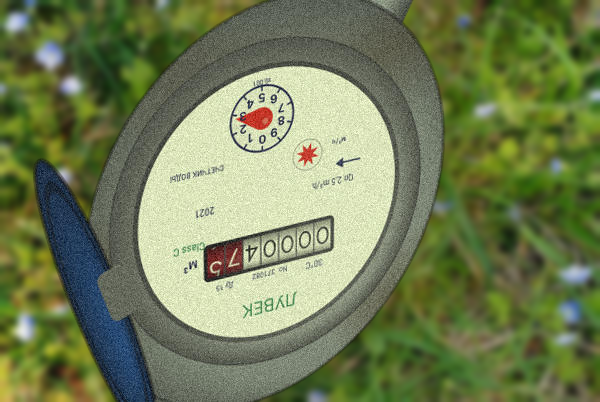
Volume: 4.752 m³
